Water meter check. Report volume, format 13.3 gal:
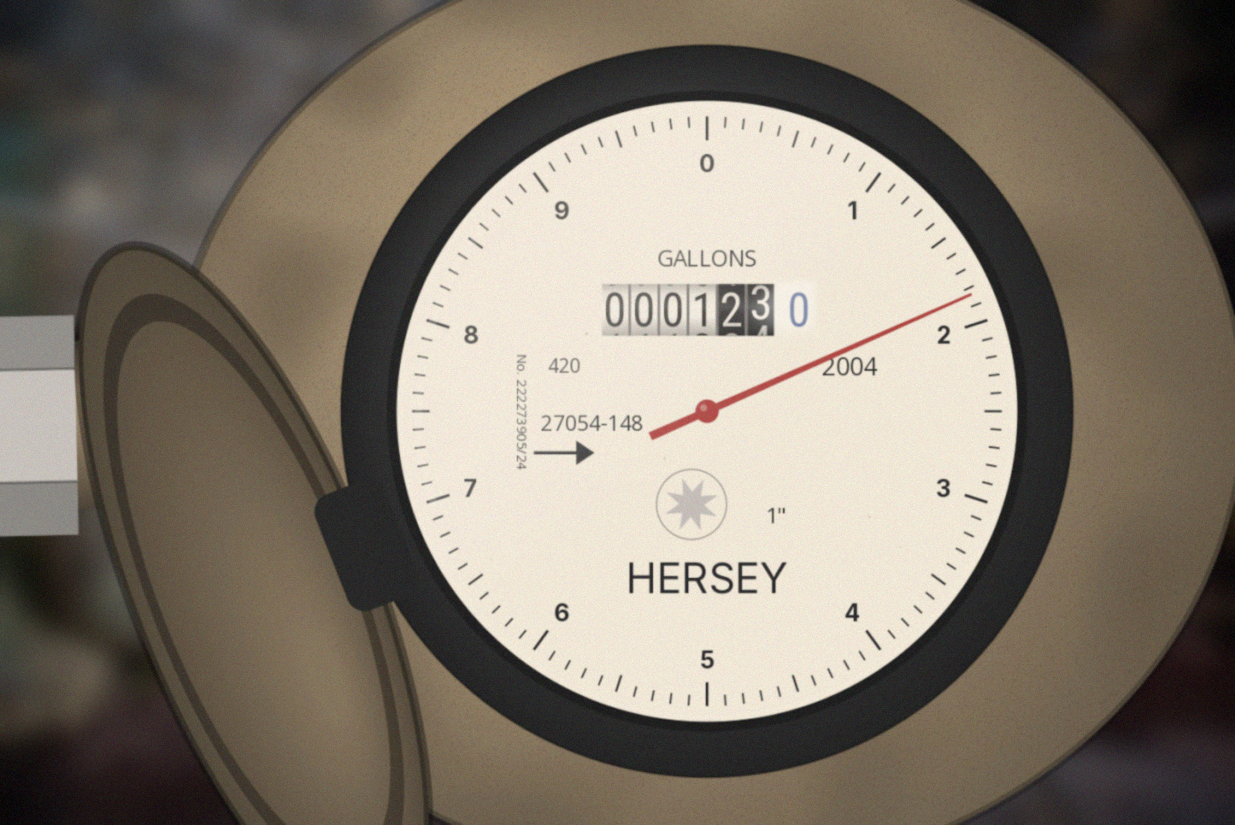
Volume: 1231.8 gal
